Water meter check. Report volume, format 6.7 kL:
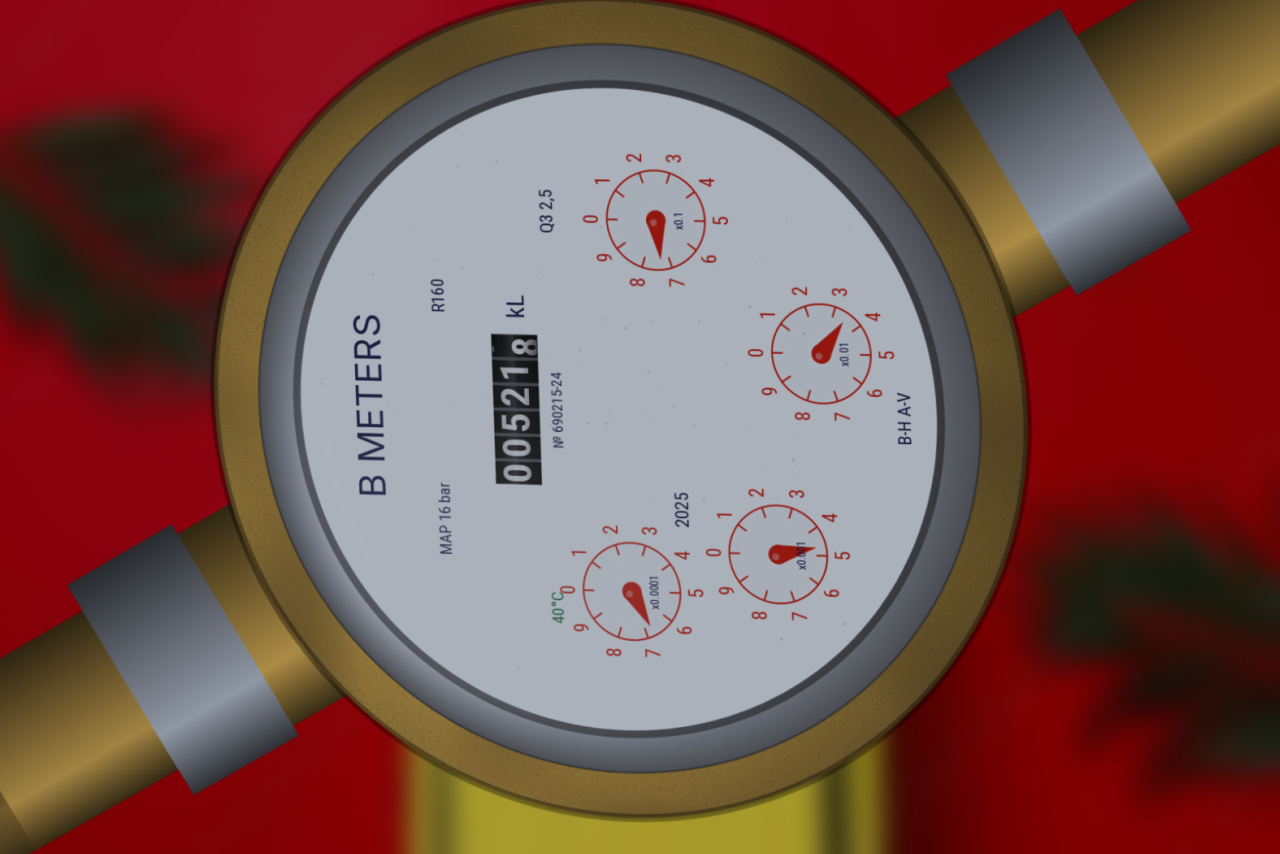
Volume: 5217.7346 kL
